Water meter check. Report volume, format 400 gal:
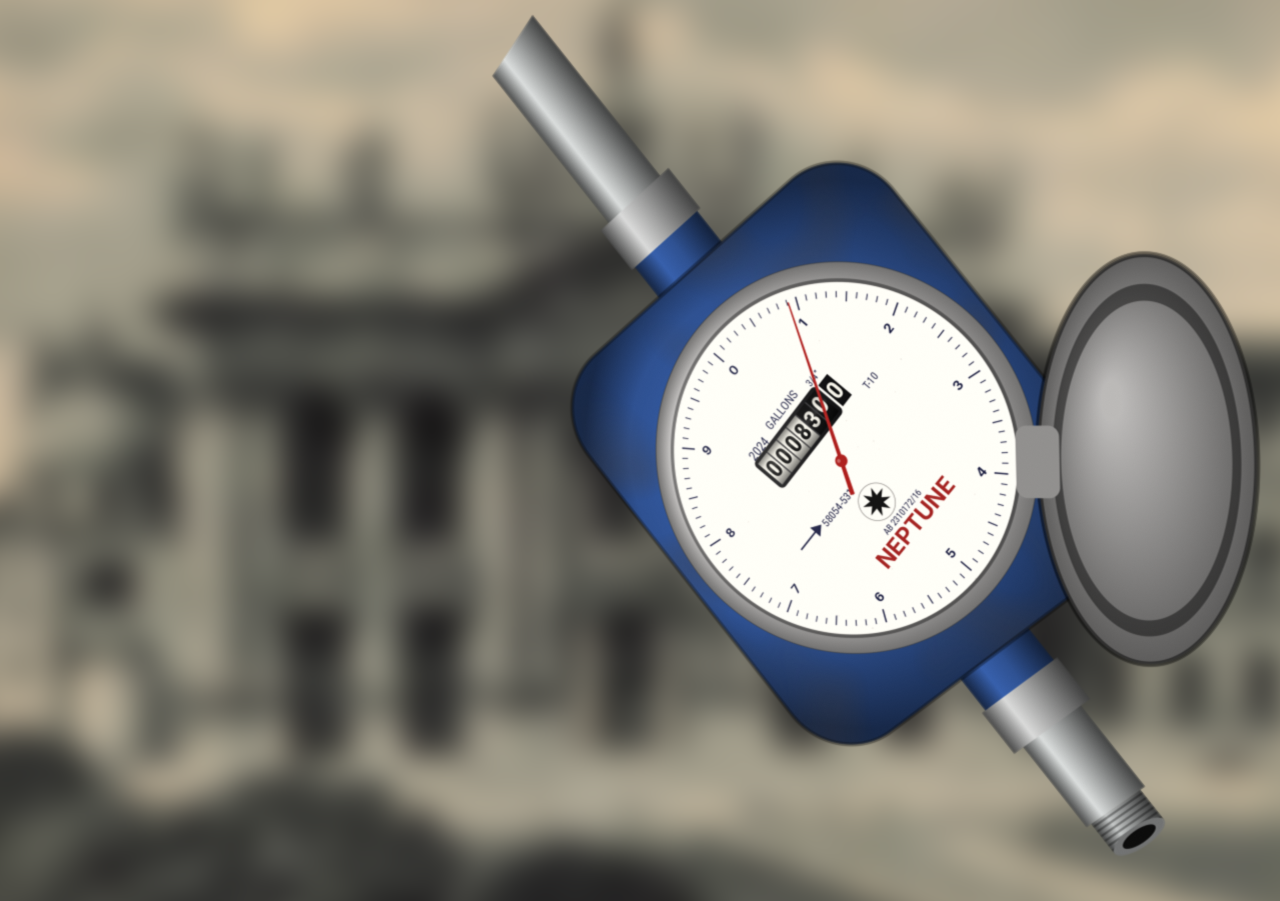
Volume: 8300.9 gal
